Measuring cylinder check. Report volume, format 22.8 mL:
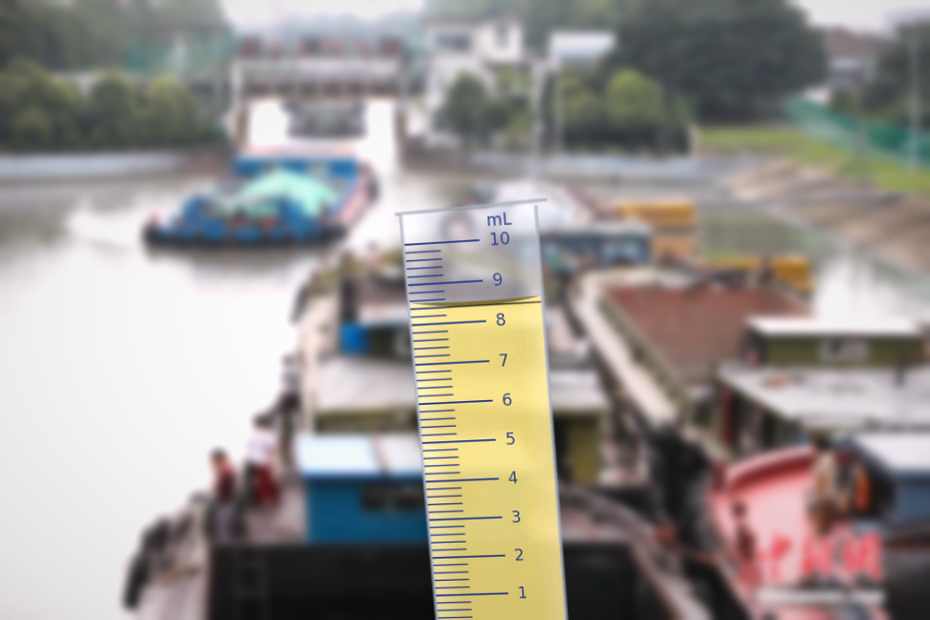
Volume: 8.4 mL
